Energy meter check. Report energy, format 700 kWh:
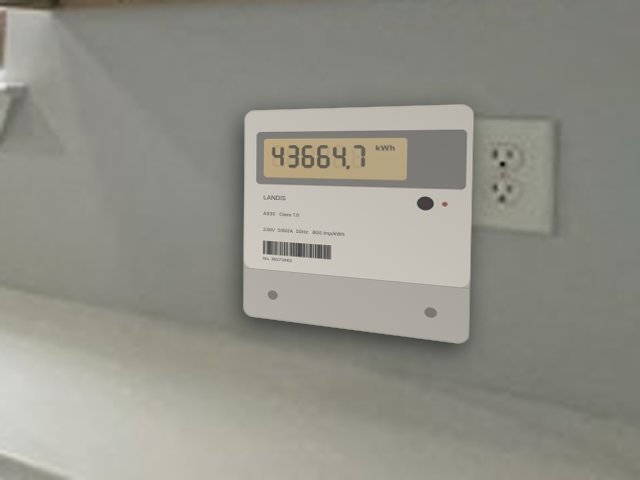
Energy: 43664.7 kWh
